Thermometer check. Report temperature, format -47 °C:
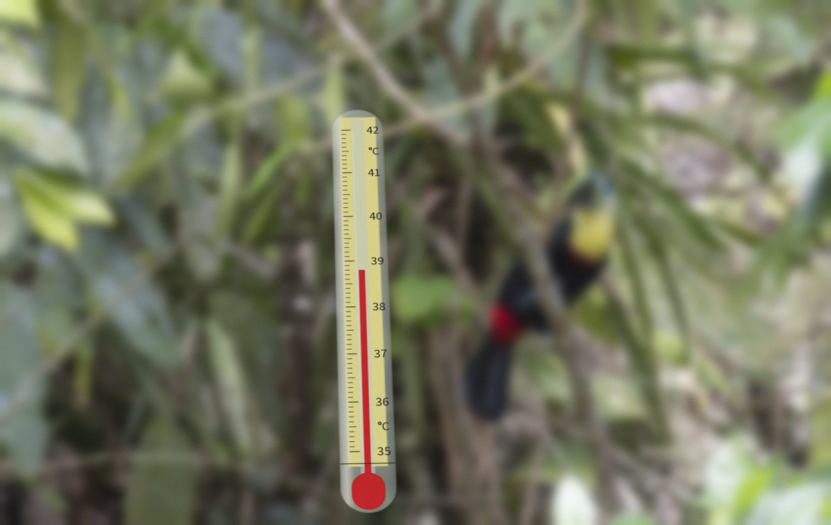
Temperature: 38.8 °C
